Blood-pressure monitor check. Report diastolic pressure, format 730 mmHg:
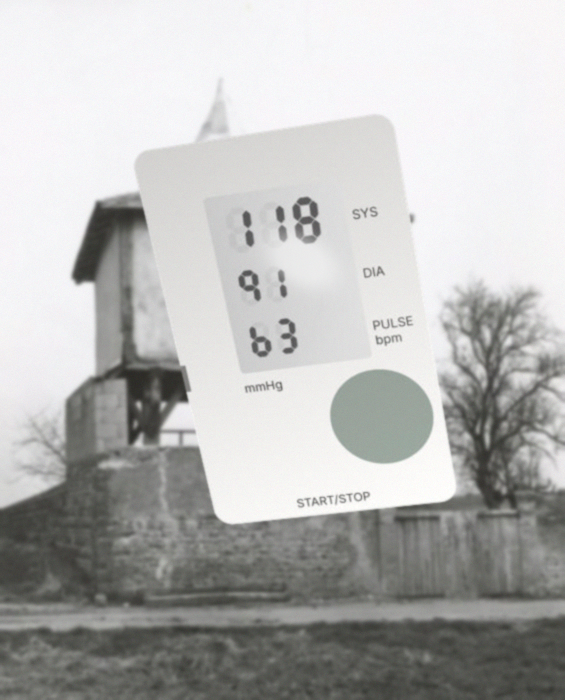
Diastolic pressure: 91 mmHg
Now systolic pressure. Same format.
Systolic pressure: 118 mmHg
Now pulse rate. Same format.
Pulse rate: 63 bpm
